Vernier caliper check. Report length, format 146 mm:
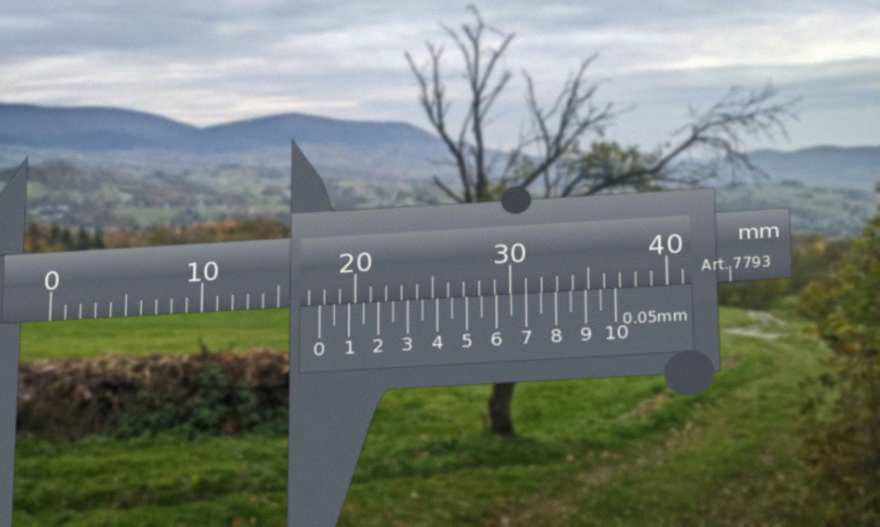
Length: 17.7 mm
